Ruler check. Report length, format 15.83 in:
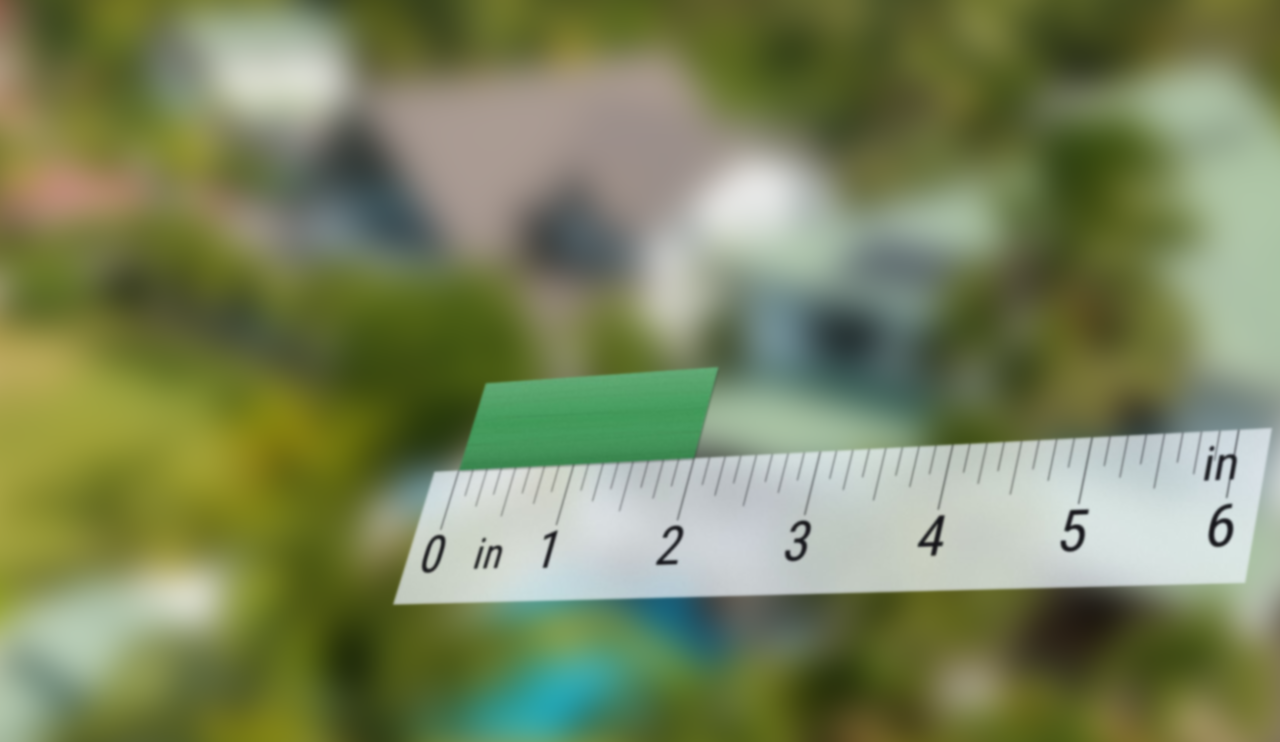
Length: 2 in
